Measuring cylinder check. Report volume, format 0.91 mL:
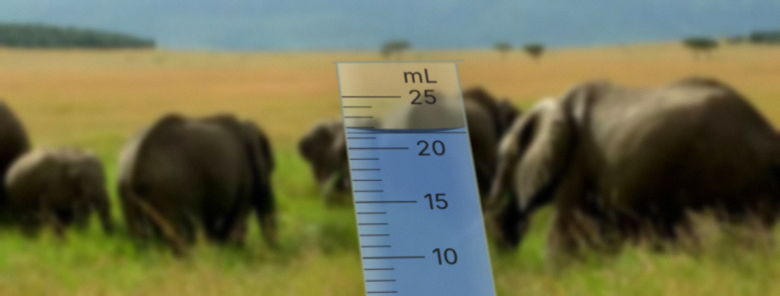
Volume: 21.5 mL
